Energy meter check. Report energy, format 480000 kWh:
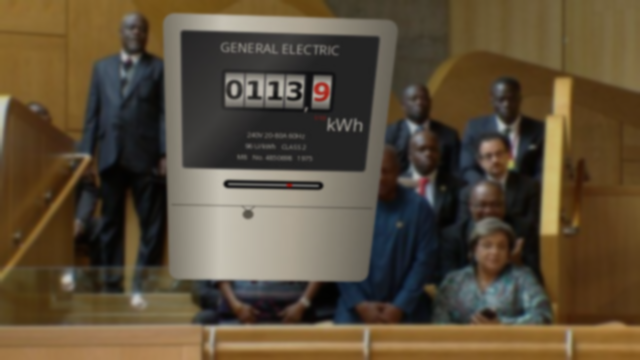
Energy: 113.9 kWh
